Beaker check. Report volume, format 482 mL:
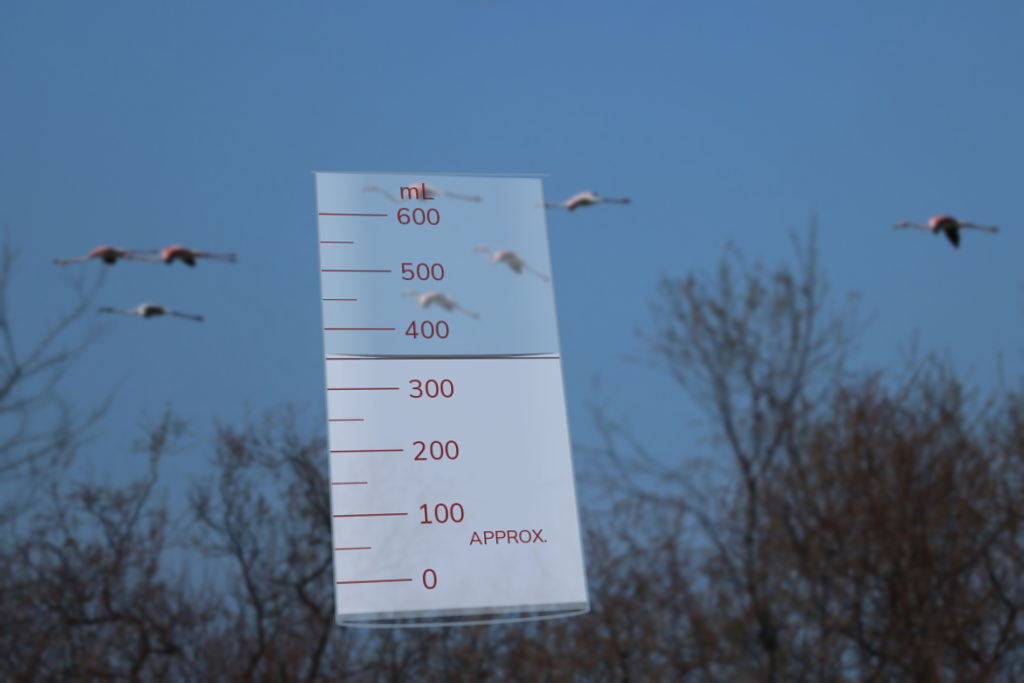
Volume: 350 mL
